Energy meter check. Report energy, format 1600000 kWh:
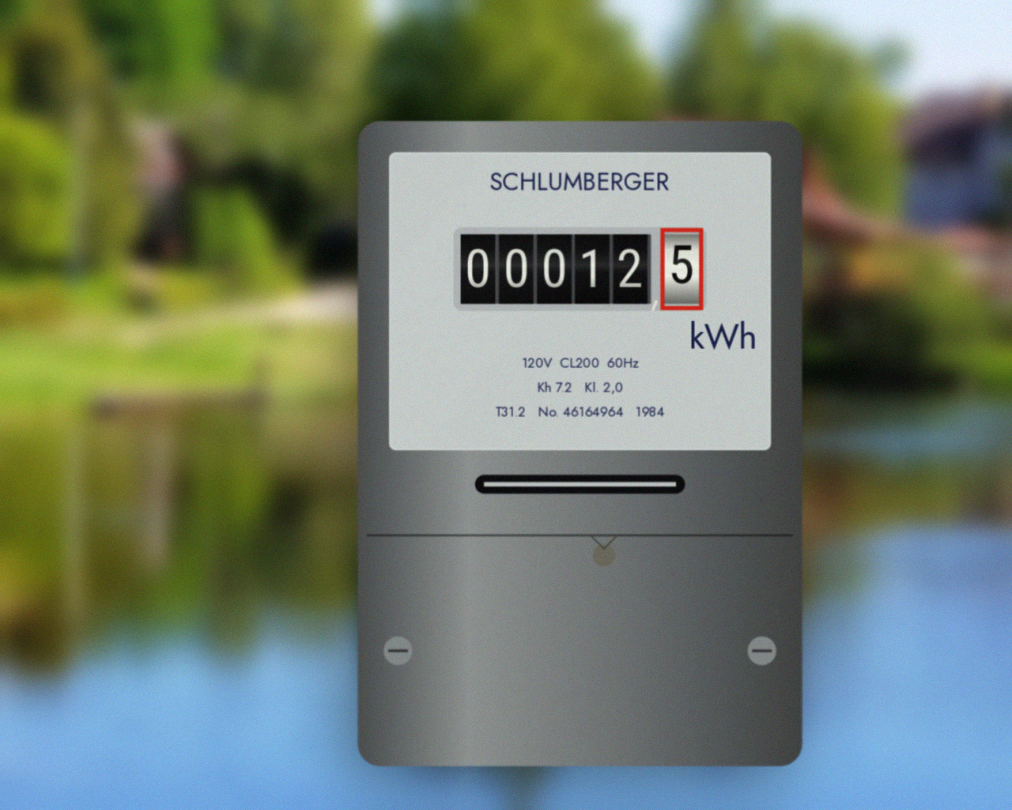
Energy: 12.5 kWh
